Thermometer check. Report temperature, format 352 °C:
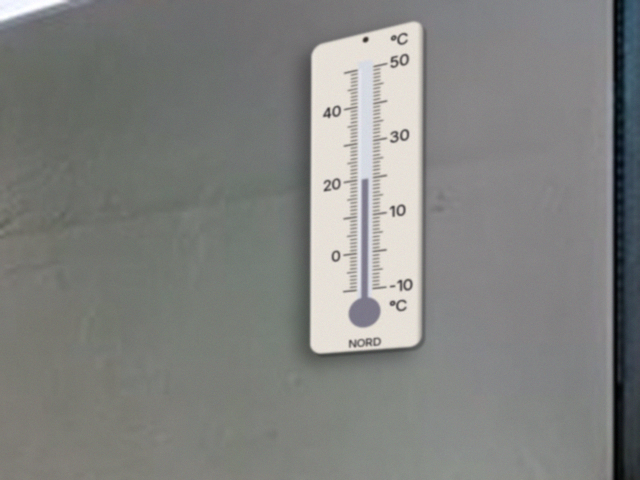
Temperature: 20 °C
